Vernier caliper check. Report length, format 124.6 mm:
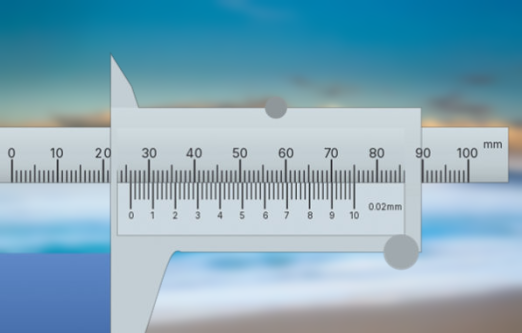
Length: 26.0 mm
